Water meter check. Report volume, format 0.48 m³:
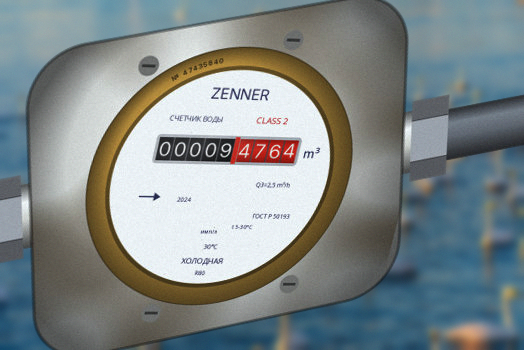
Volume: 9.4764 m³
